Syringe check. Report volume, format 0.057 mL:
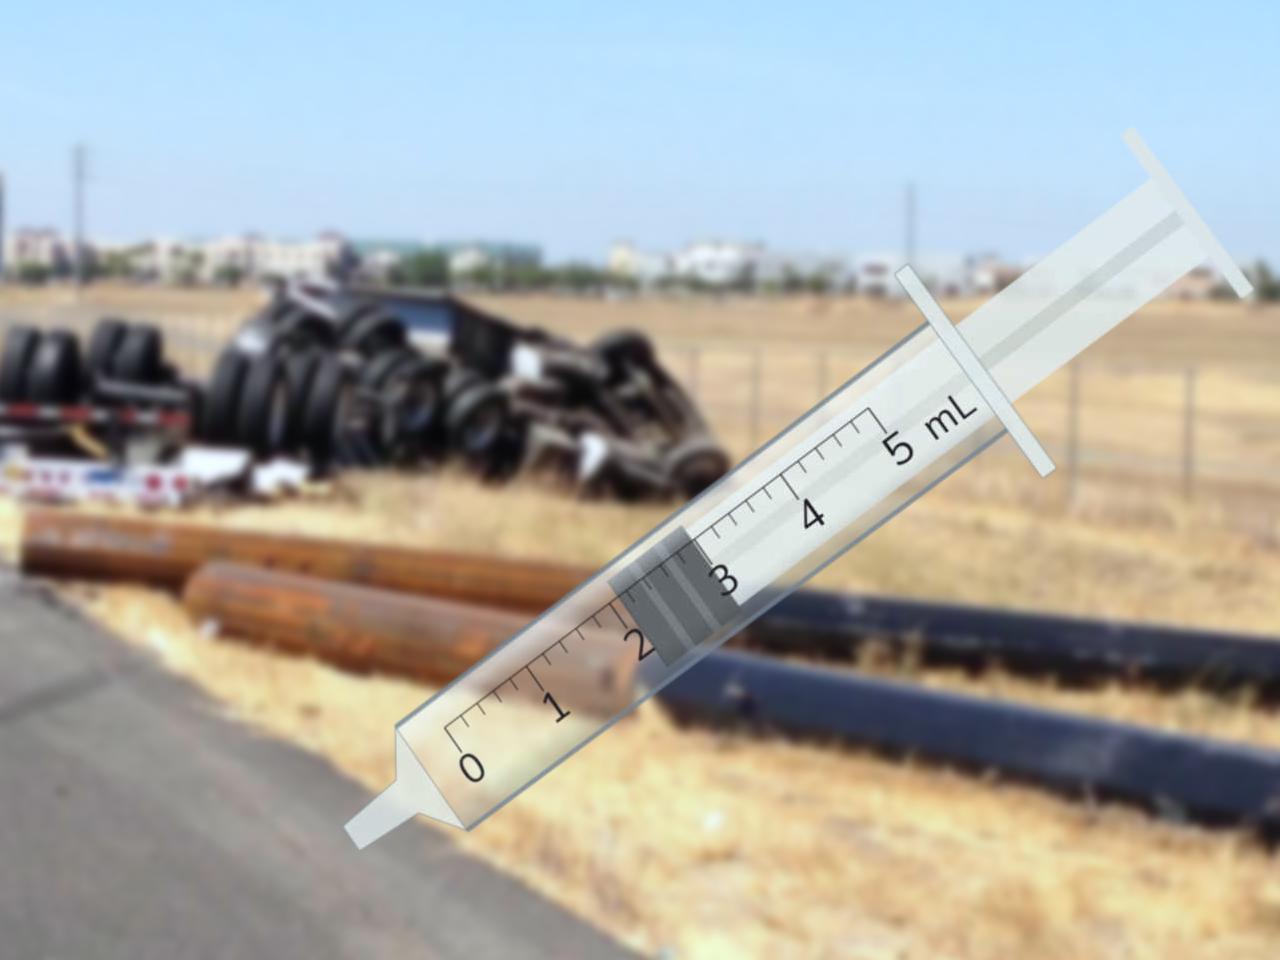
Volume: 2.1 mL
